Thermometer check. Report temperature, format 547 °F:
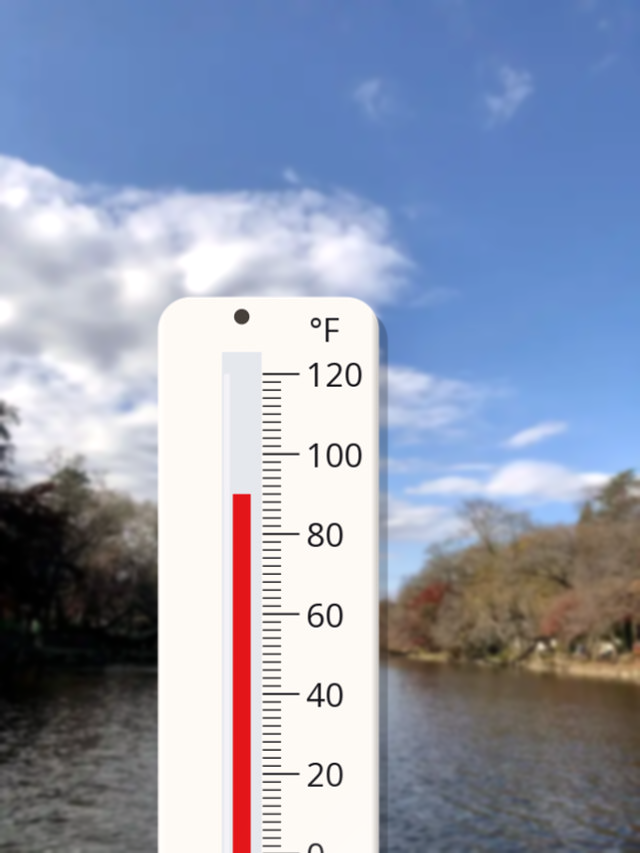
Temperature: 90 °F
